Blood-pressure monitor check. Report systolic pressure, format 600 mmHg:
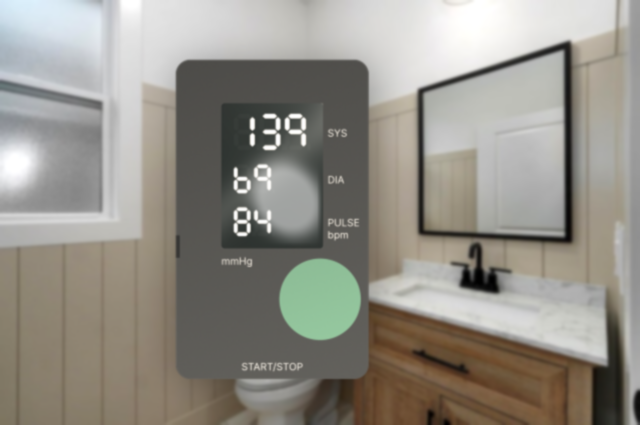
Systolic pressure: 139 mmHg
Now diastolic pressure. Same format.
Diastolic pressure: 69 mmHg
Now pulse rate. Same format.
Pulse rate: 84 bpm
